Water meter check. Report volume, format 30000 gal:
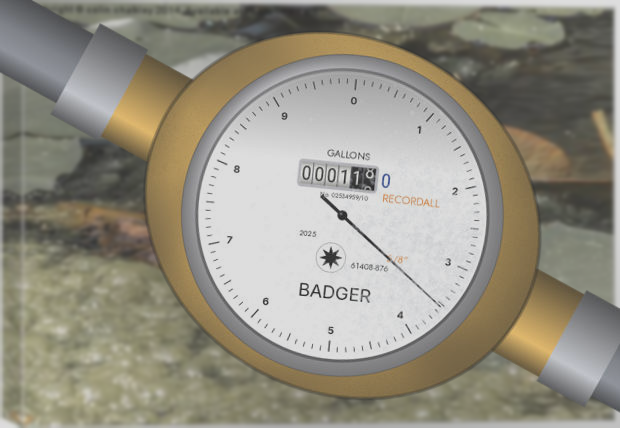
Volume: 1183.5 gal
